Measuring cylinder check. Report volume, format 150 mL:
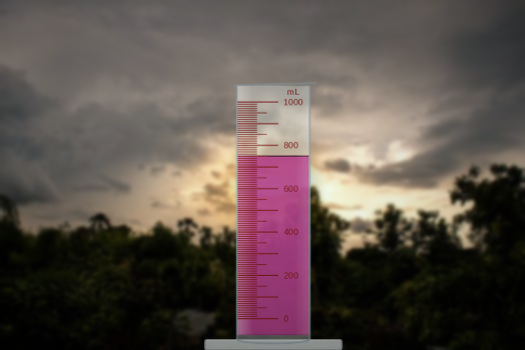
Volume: 750 mL
